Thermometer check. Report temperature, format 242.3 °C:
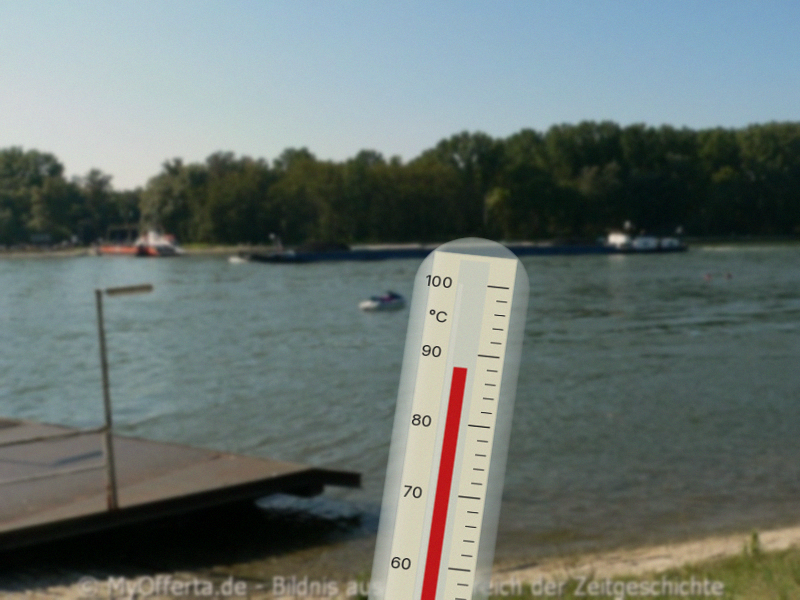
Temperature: 88 °C
